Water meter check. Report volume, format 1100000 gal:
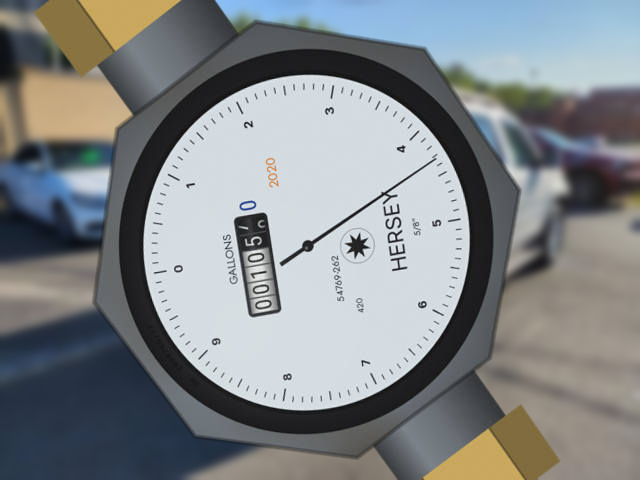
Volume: 10574.3 gal
